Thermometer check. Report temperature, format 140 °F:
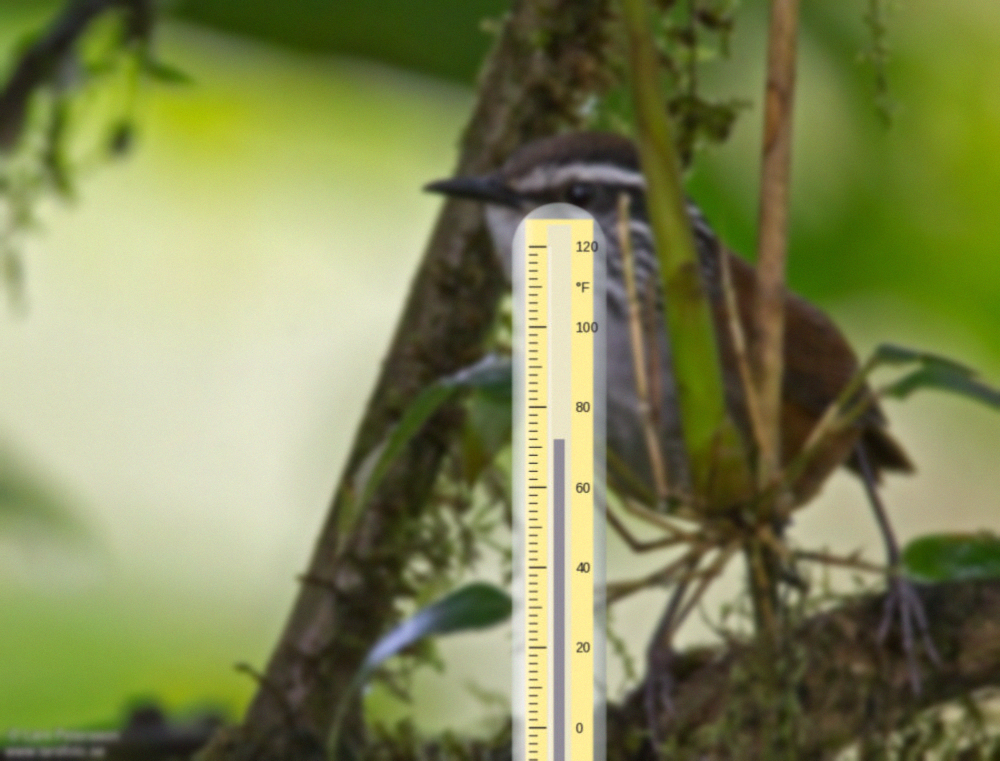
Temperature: 72 °F
